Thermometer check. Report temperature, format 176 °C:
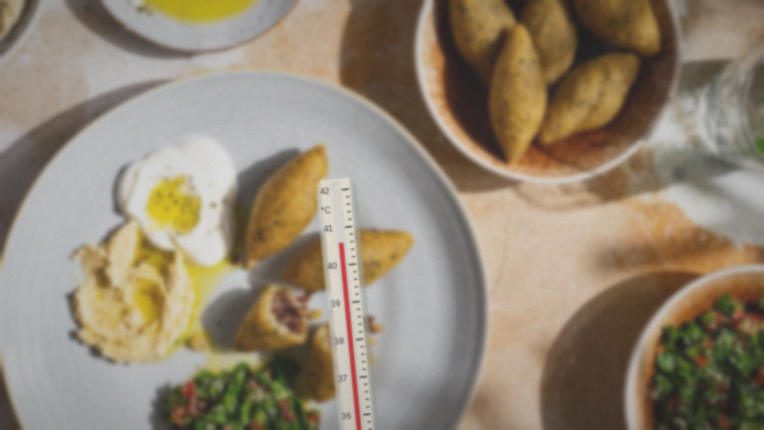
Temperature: 40.6 °C
